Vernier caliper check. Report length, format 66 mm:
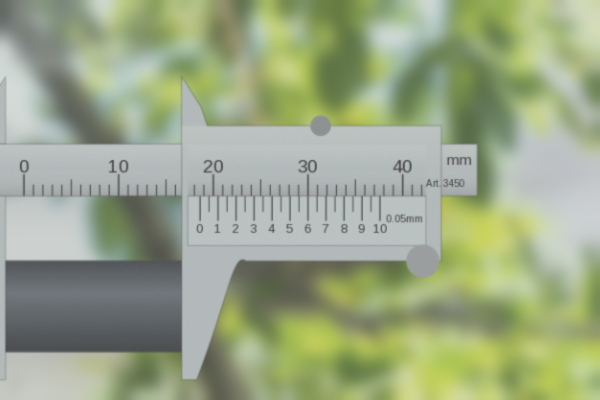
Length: 18.6 mm
